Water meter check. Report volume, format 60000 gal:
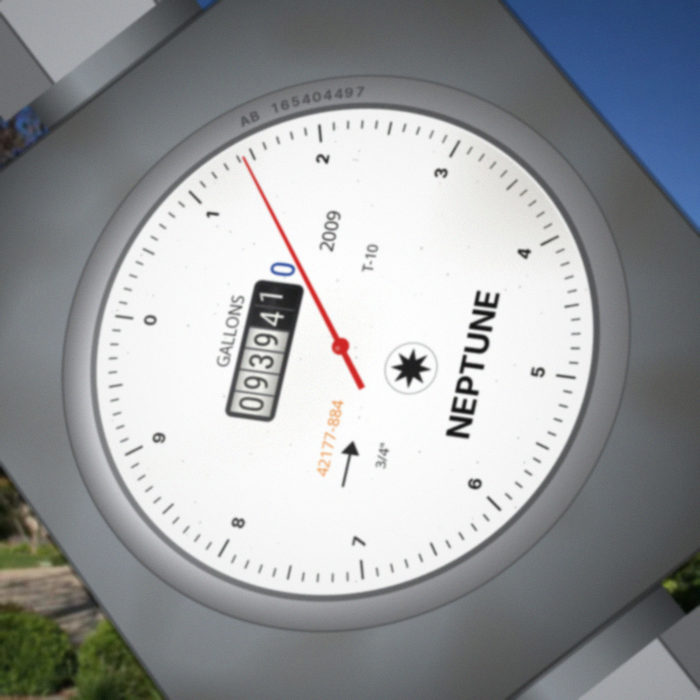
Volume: 939411.4 gal
